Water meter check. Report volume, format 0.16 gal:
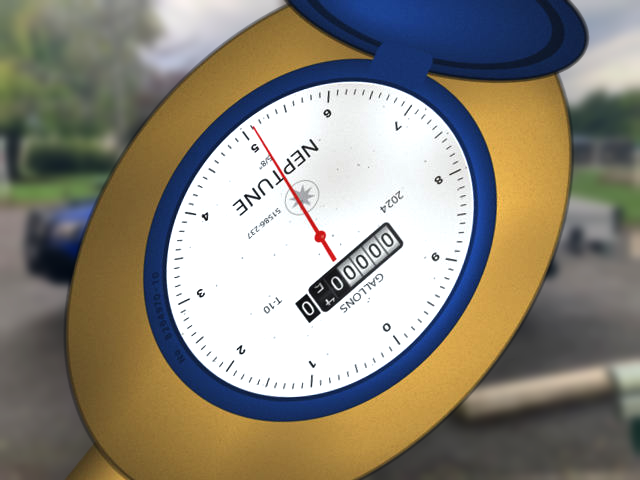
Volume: 45.1 gal
